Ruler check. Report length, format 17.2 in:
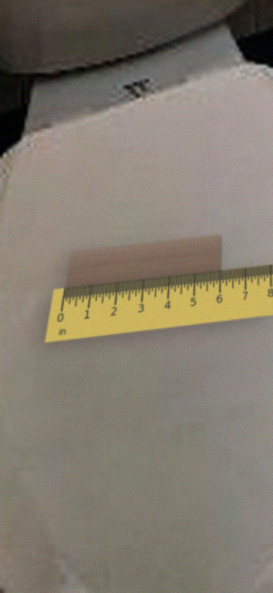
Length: 6 in
